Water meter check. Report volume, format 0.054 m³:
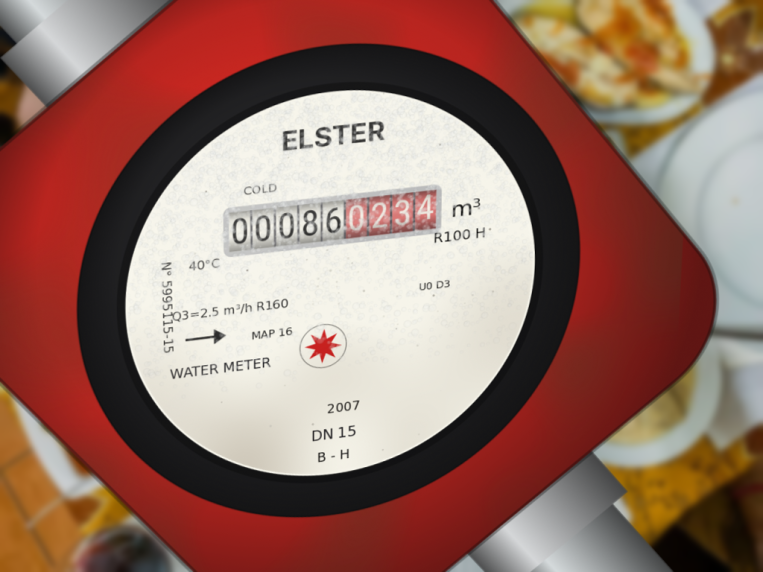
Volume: 86.0234 m³
